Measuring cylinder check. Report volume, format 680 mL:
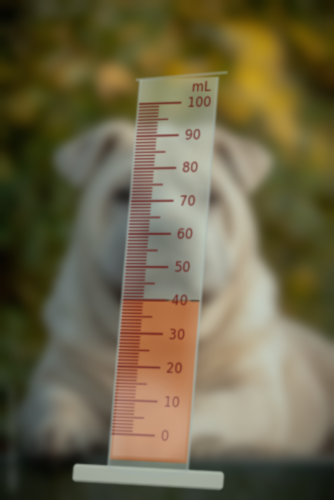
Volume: 40 mL
